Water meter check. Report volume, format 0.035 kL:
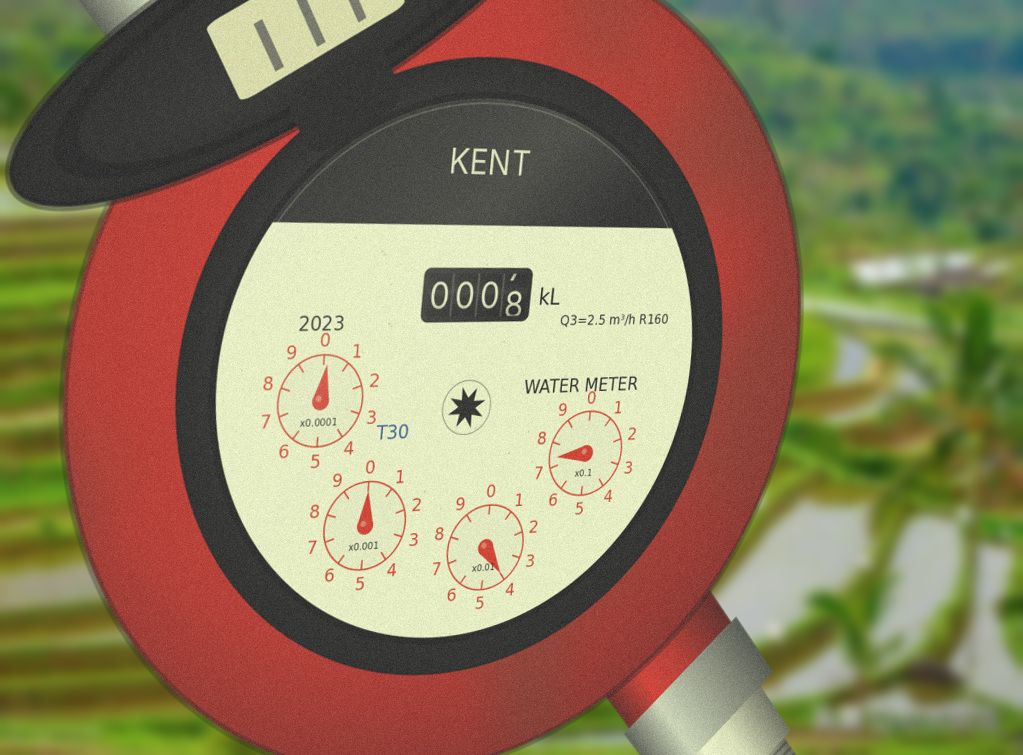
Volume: 7.7400 kL
